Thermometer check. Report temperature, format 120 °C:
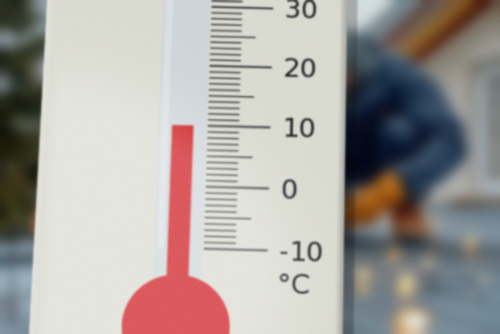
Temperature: 10 °C
